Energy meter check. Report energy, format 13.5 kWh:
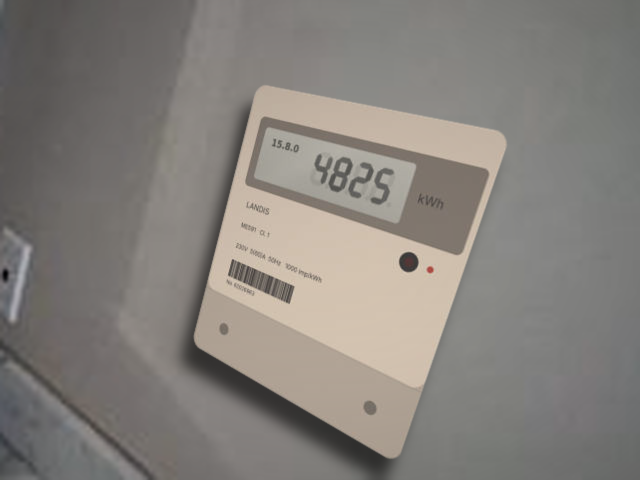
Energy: 4825 kWh
